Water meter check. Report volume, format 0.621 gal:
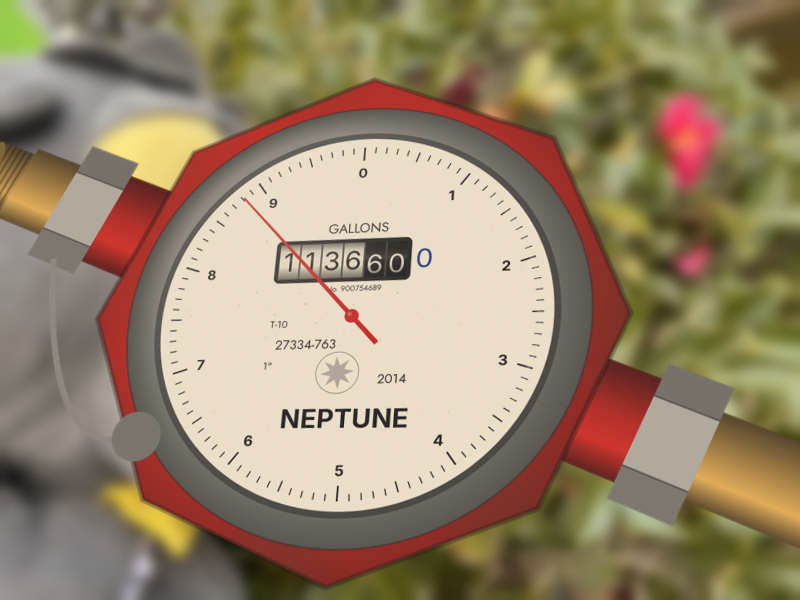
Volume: 1136598.8 gal
